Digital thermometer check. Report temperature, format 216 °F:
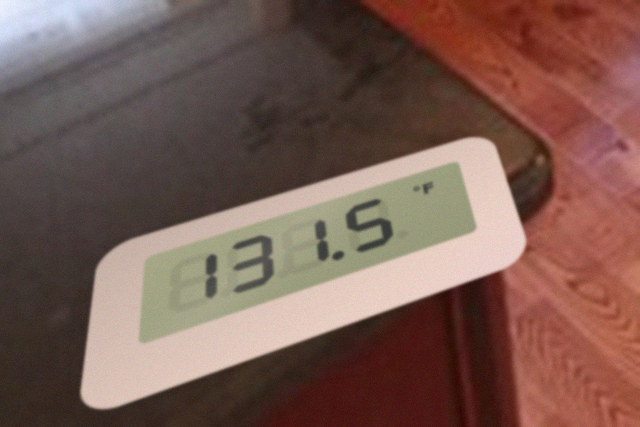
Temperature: 131.5 °F
